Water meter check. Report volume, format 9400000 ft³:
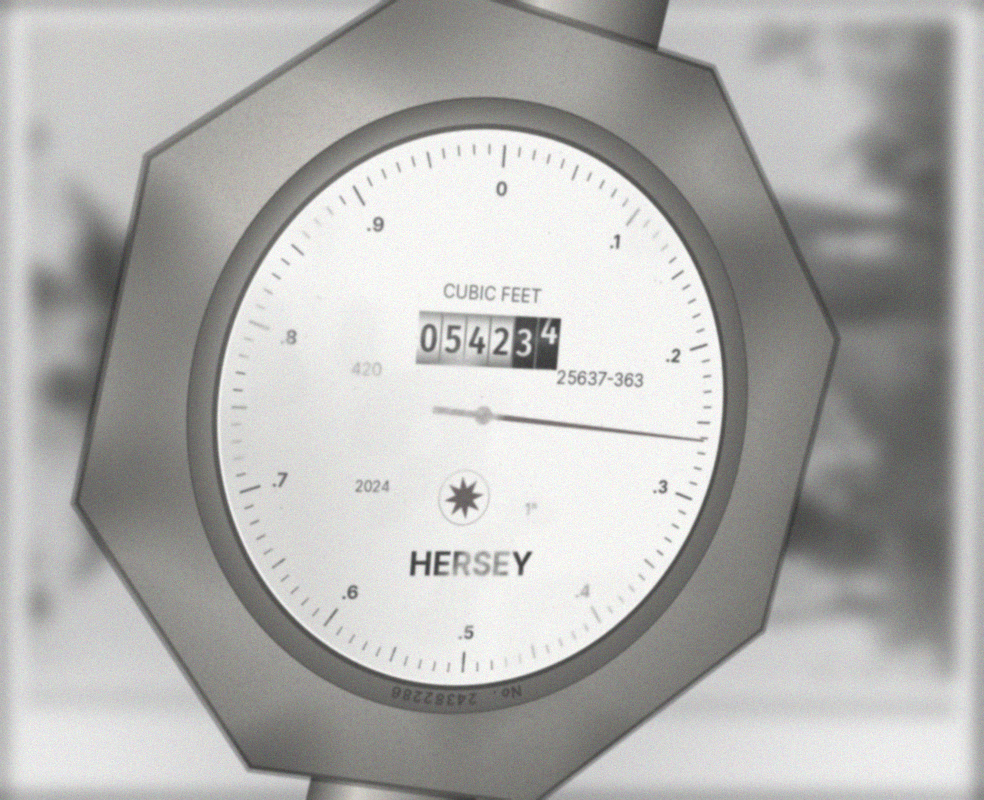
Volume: 54234.26 ft³
